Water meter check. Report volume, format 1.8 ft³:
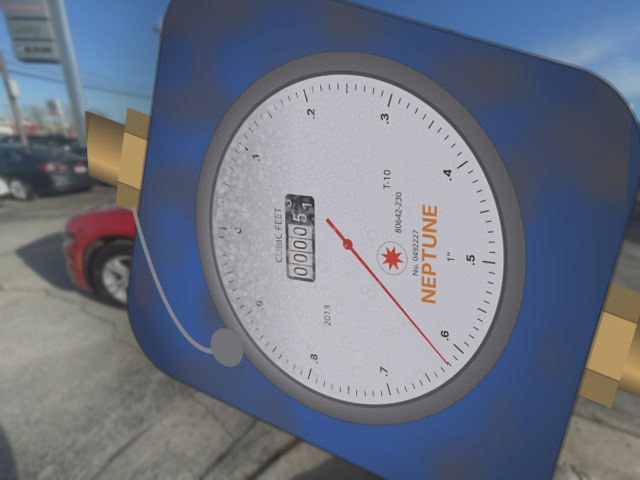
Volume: 50.62 ft³
